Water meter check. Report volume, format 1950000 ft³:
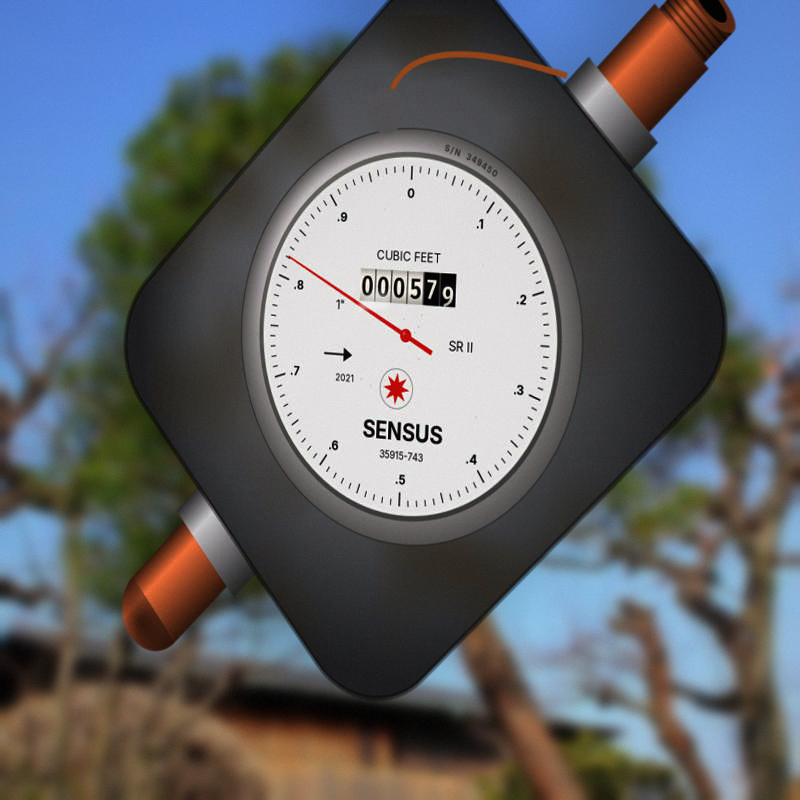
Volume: 578.82 ft³
